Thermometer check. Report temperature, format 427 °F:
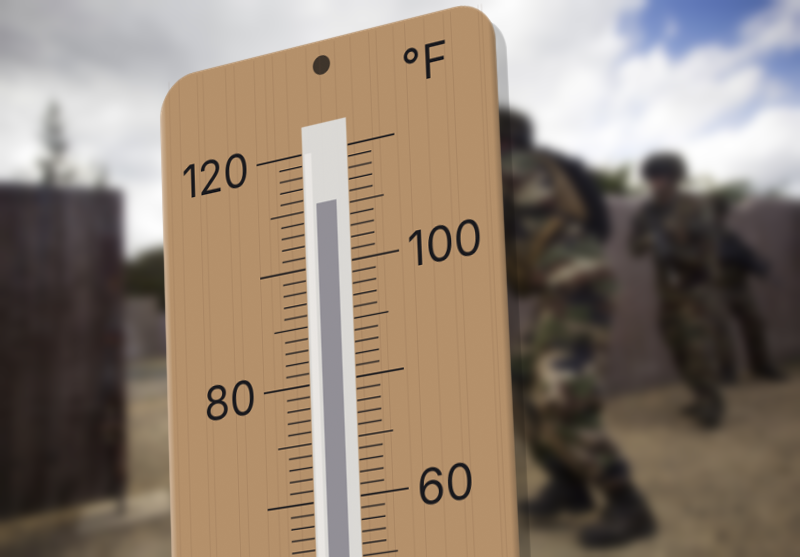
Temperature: 111 °F
